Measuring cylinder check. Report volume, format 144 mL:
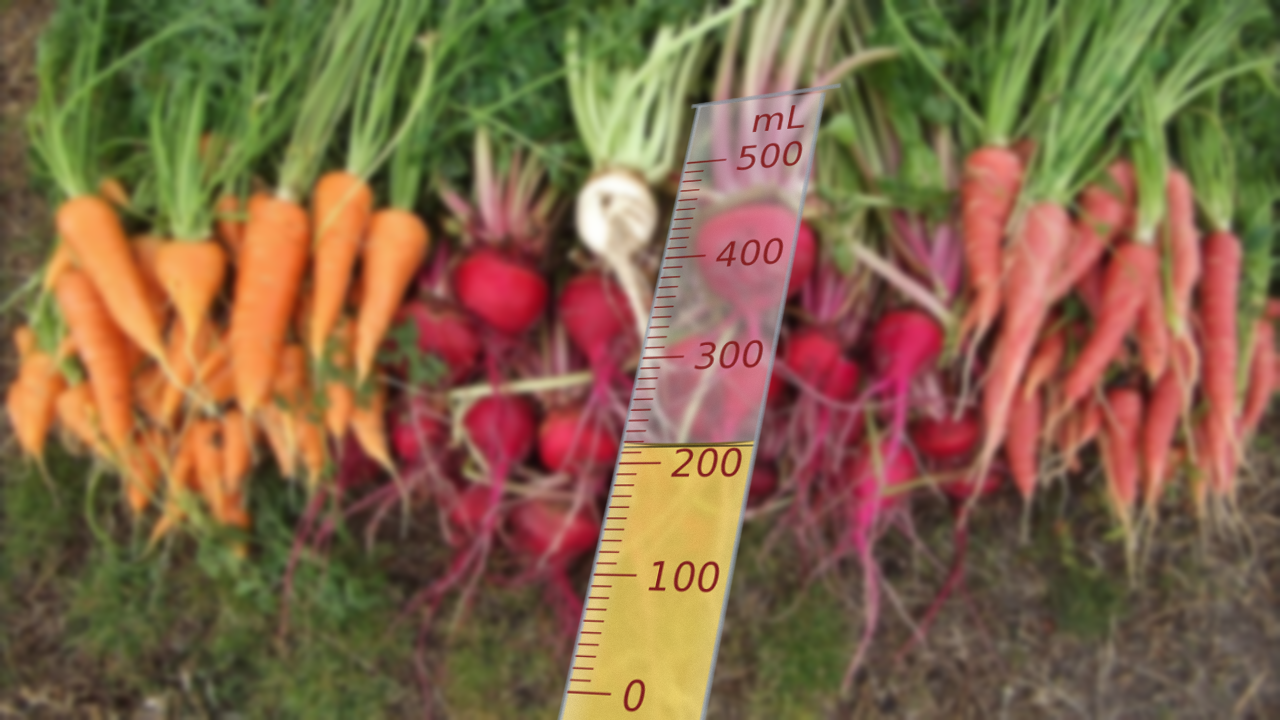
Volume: 215 mL
